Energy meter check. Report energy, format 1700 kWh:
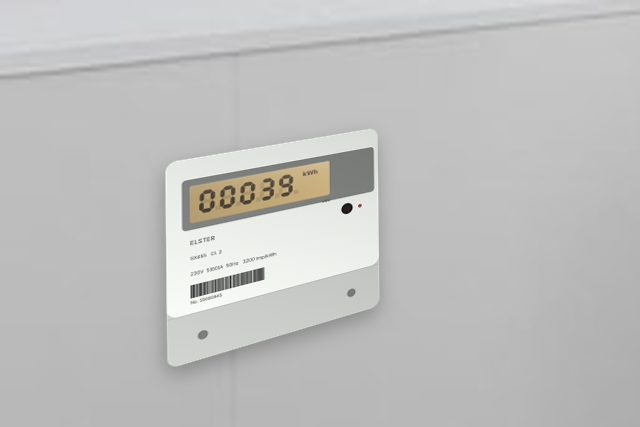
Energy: 39 kWh
